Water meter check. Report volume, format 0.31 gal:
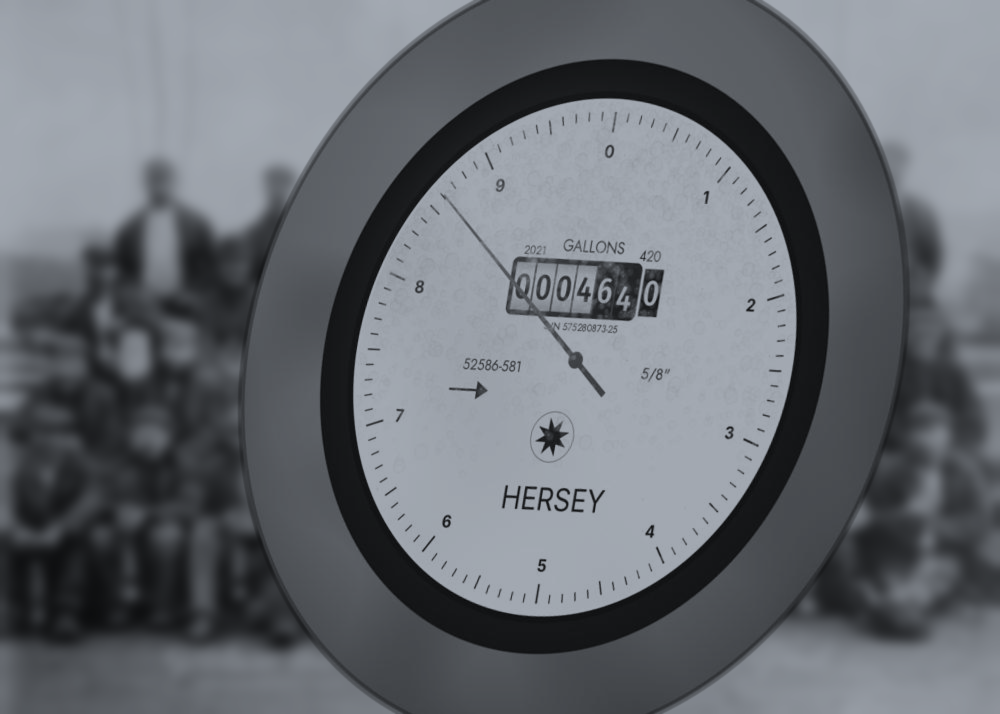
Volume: 4638.6 gal
